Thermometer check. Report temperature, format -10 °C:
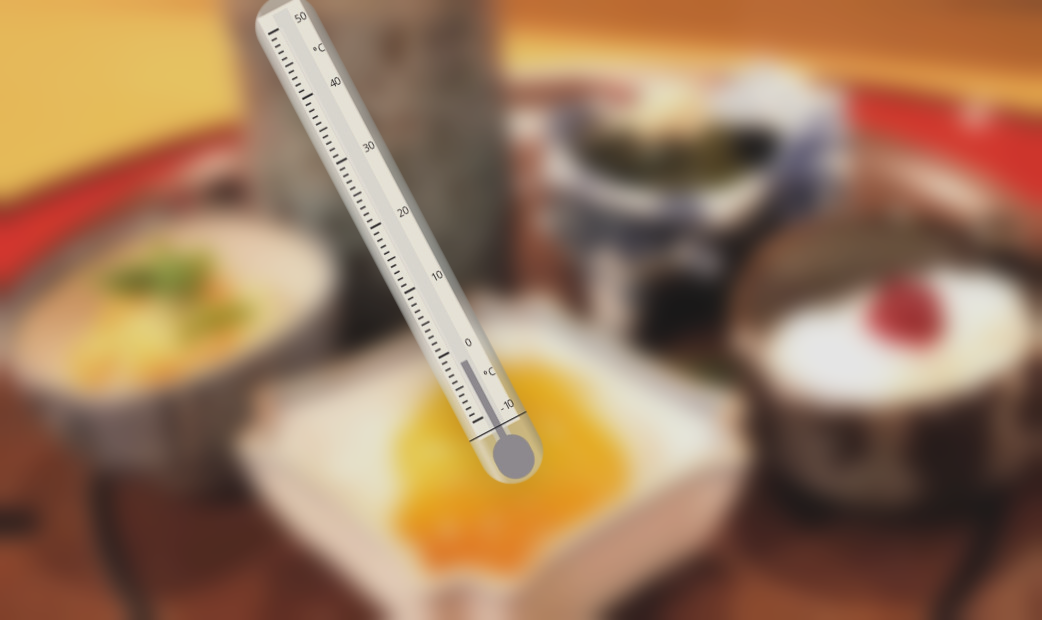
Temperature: -2 °C
